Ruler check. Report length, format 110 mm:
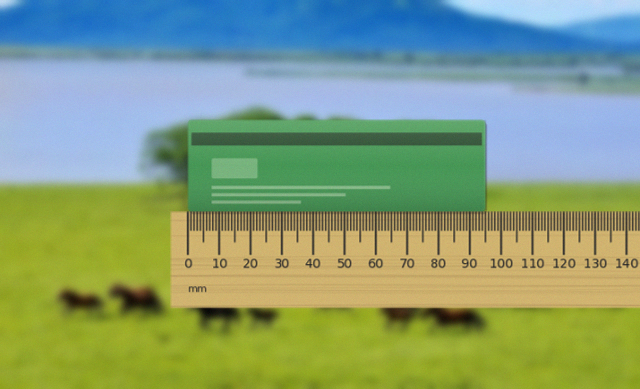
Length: 95 mm
